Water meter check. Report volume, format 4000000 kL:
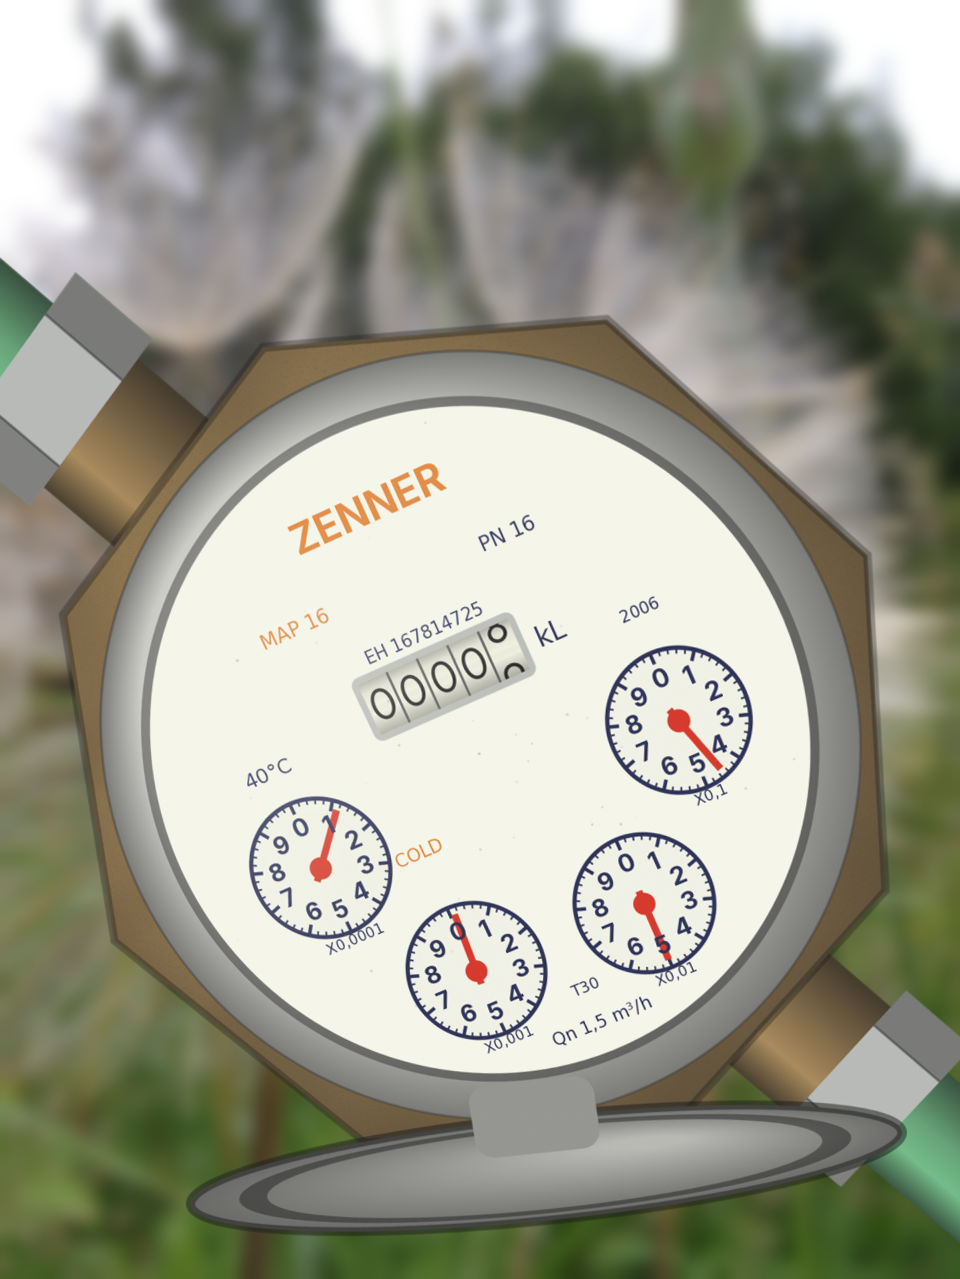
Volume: 8.4501 kL
